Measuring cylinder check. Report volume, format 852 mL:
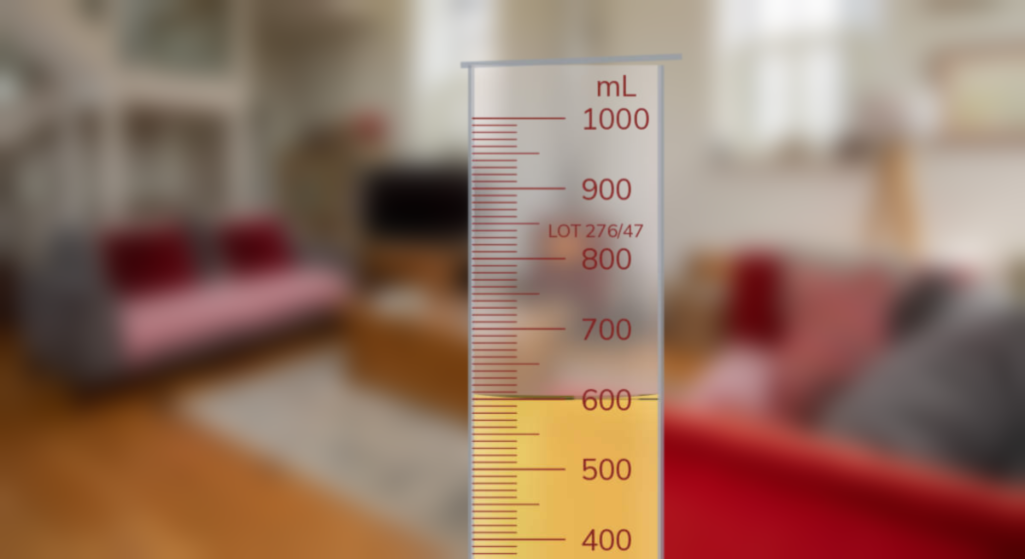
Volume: 600 mL
